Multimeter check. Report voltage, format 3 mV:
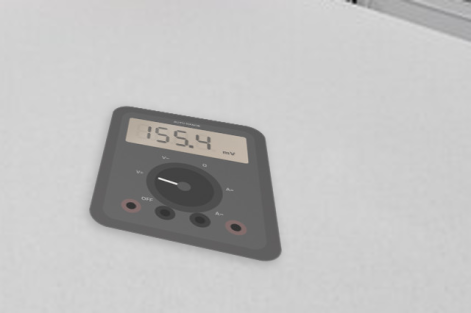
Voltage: 155.4 mV
